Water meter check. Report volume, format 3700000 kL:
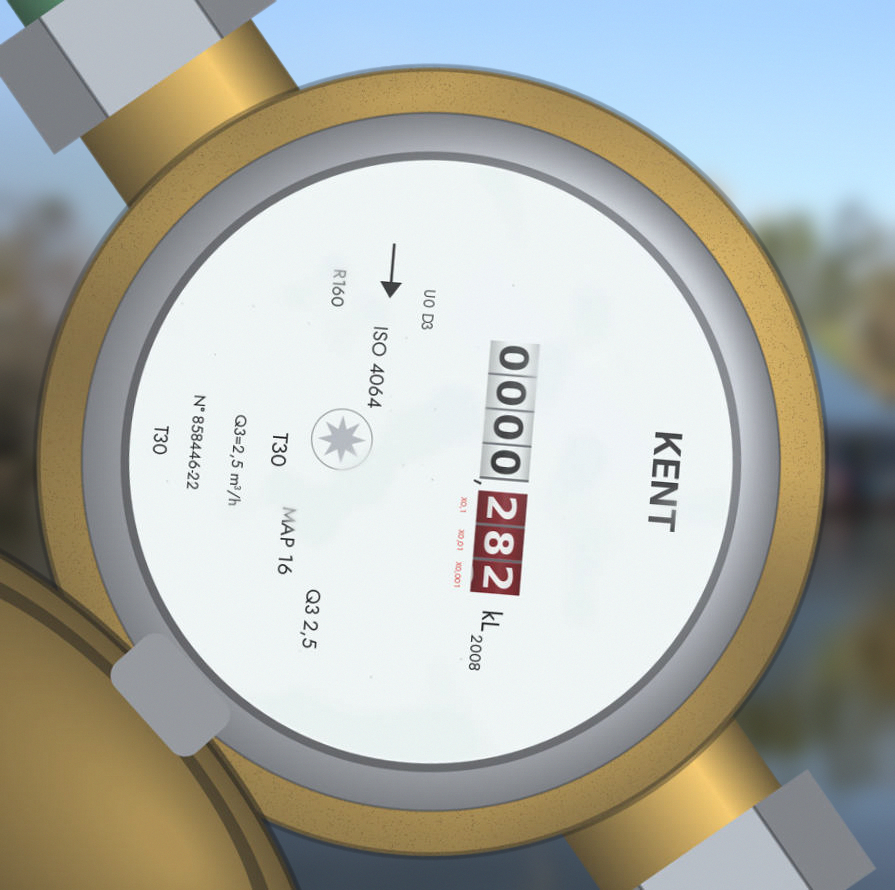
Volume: 0.282 kL
